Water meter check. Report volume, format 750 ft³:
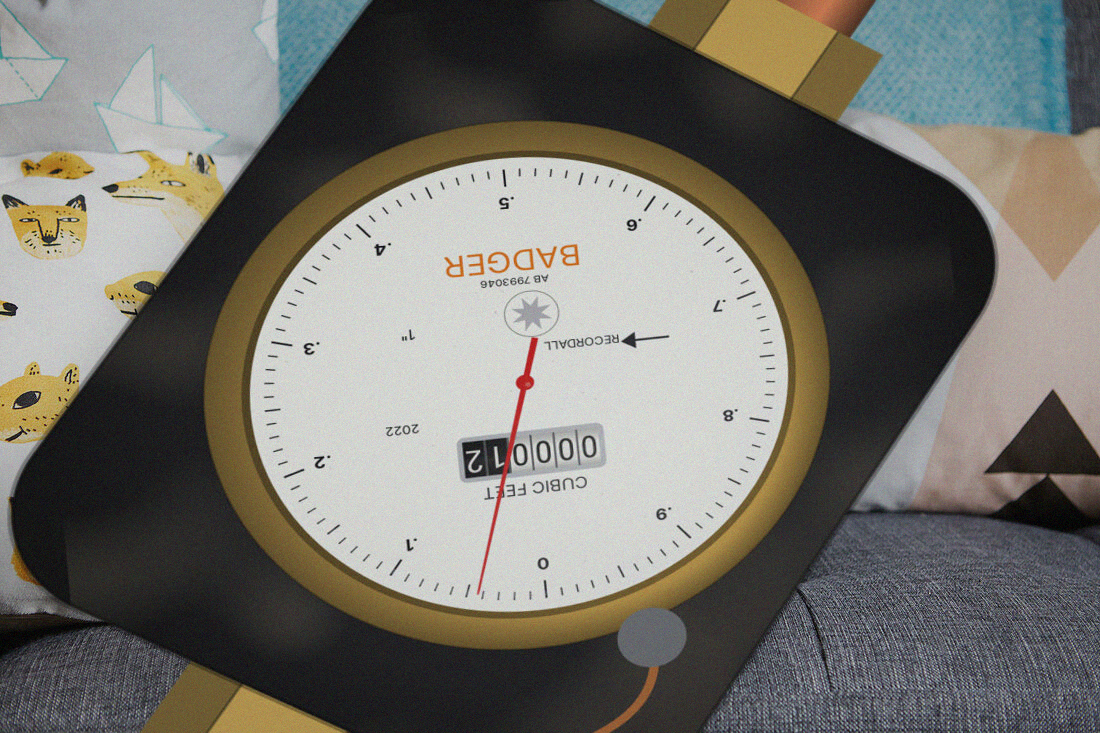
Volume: 12.04 ft³
